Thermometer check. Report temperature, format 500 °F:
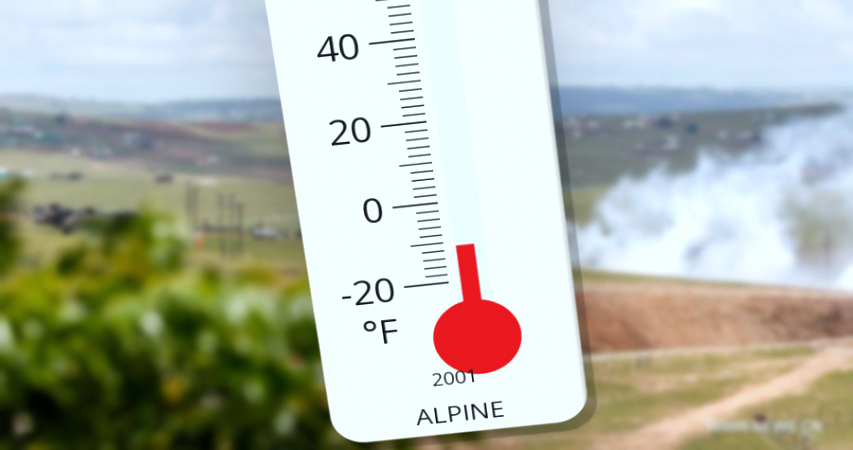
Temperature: -11 °F
